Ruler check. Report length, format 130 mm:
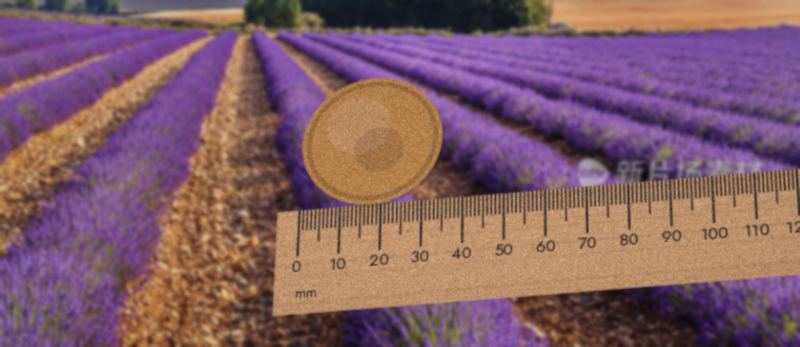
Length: 35 mm
